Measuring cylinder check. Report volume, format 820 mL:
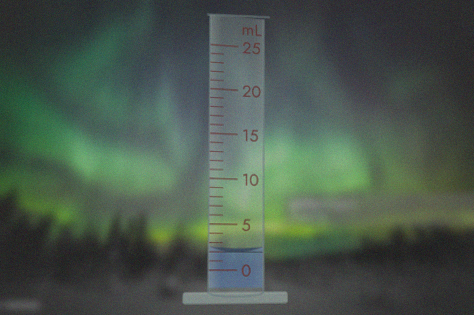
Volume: 2 mL
